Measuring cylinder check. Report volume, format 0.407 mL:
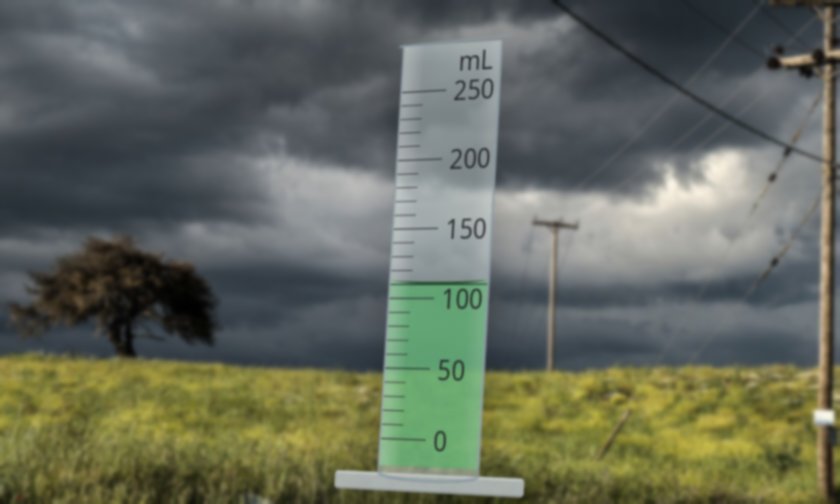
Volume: 110 mL
